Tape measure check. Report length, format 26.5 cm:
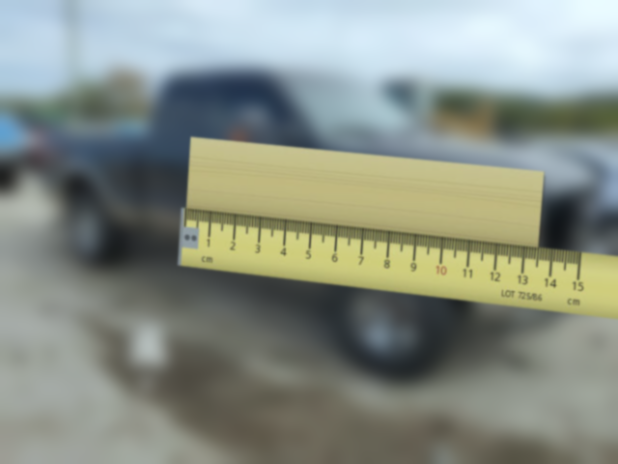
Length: 13.5 cm
